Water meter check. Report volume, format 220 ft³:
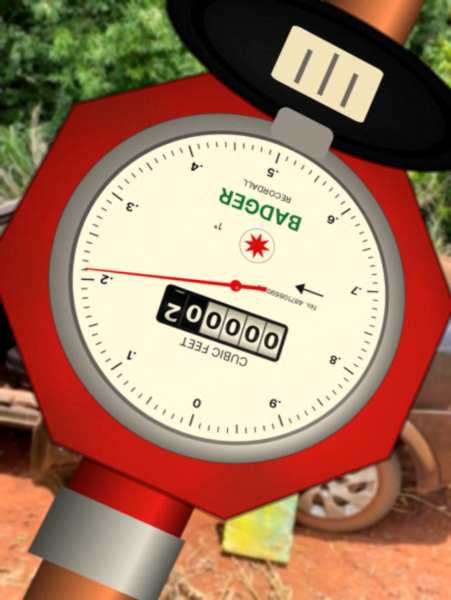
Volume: 2.21 ft³
